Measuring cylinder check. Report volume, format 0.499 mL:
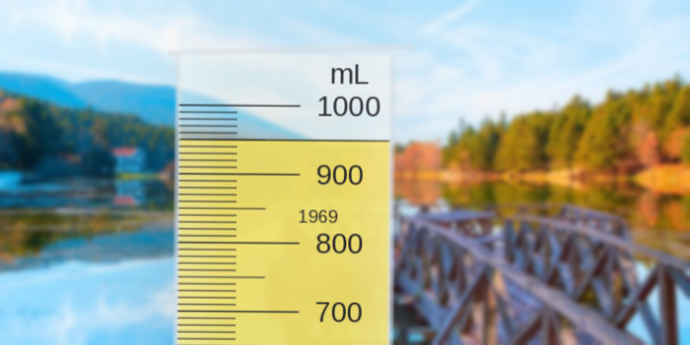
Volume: 950 mL
